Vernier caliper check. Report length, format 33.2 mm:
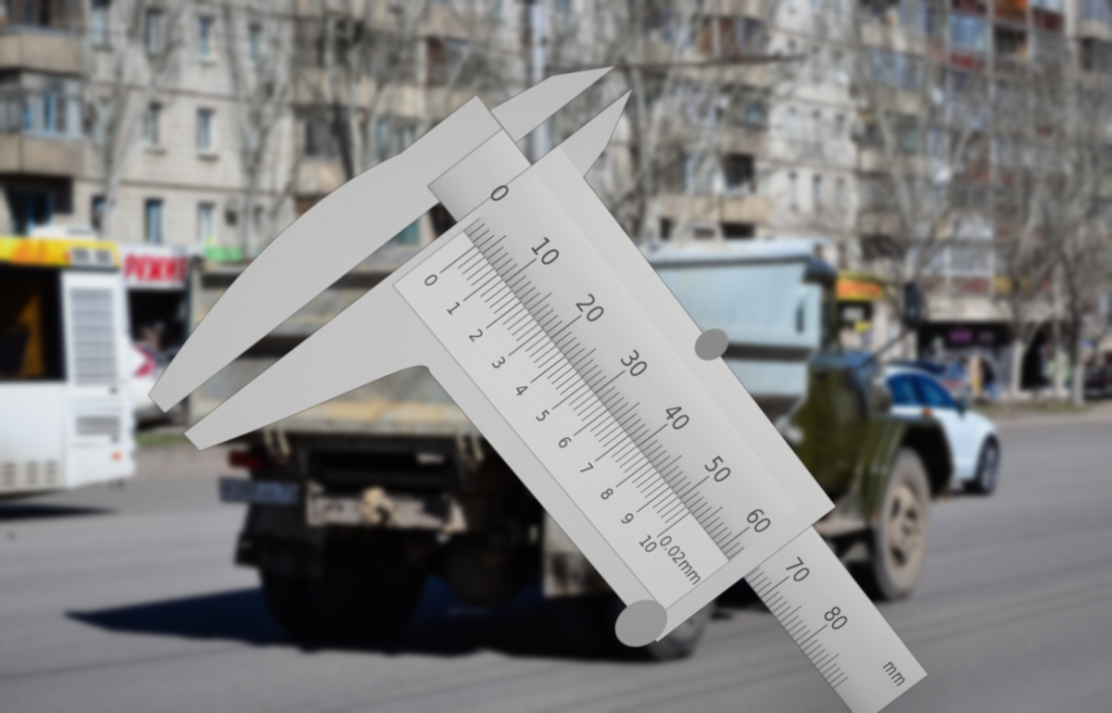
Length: 3.6 mm
